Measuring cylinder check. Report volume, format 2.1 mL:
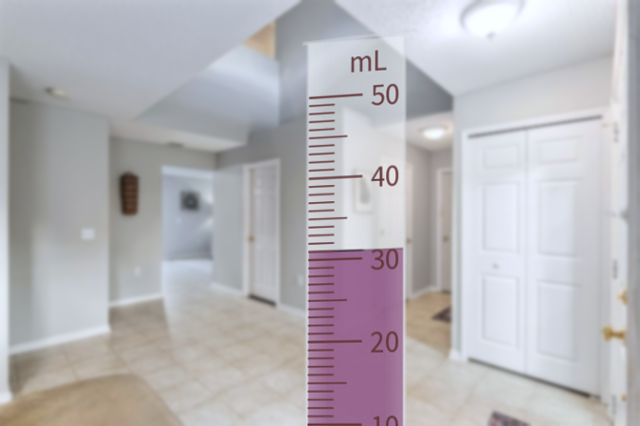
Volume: 31 mL
